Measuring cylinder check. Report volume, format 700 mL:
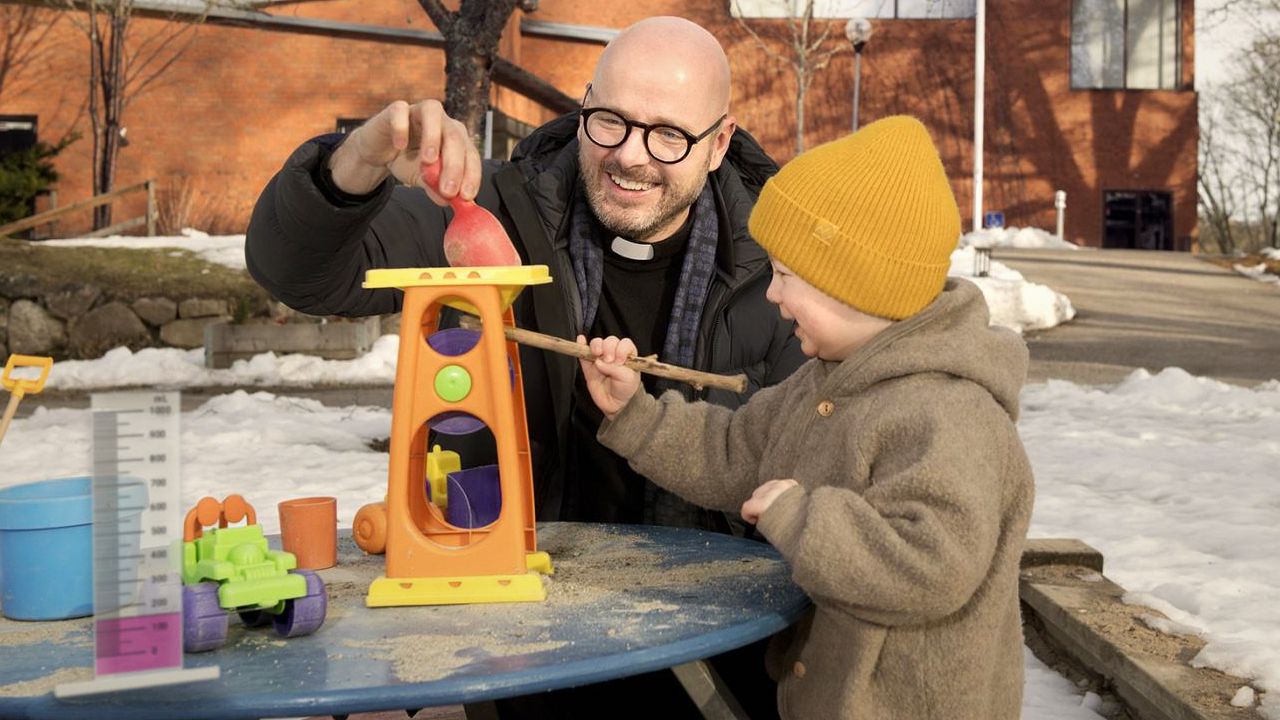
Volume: 150 mL
